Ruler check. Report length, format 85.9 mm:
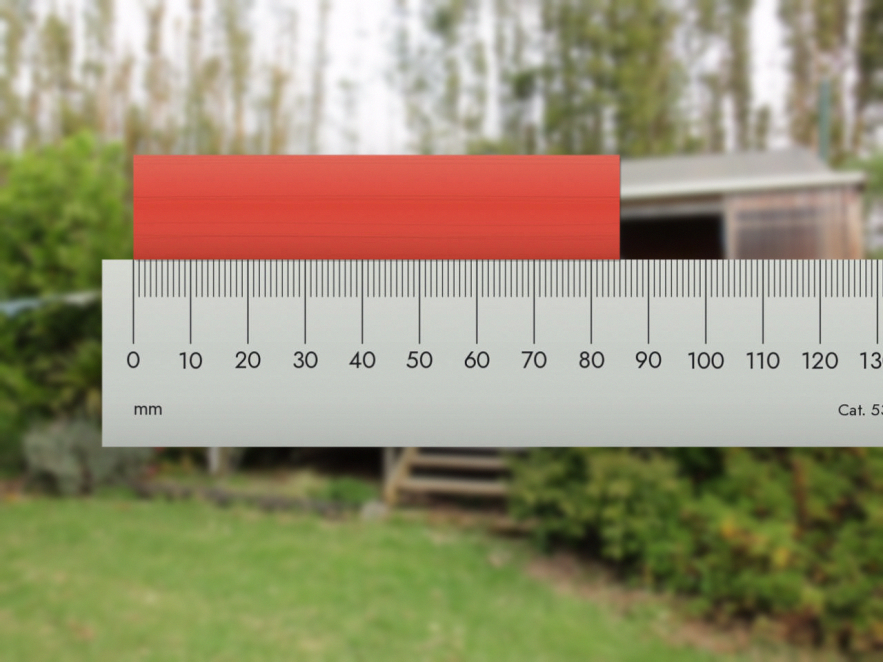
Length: 85 mm
